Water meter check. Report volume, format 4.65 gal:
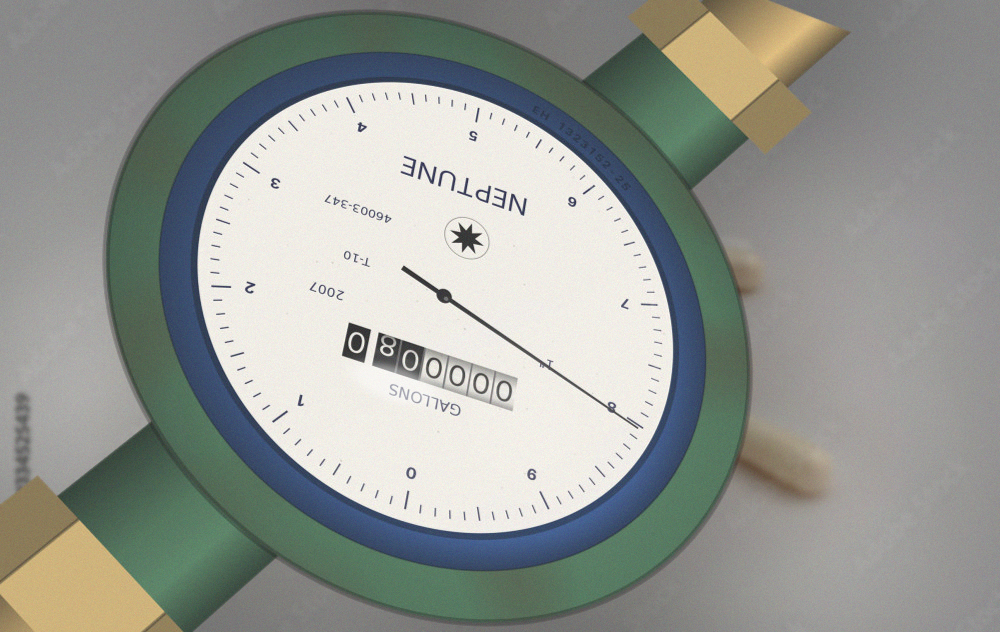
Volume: 78.0 gal
